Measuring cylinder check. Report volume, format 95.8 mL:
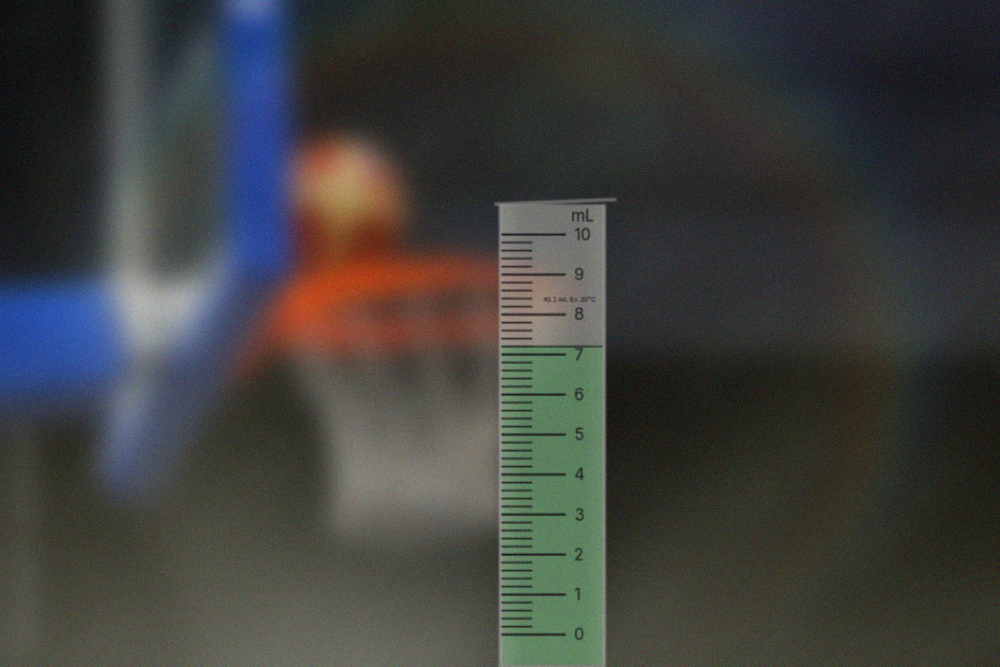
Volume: 7.2 mL
